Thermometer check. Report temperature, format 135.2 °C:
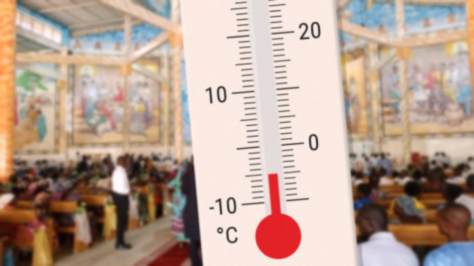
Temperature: -5 °C
